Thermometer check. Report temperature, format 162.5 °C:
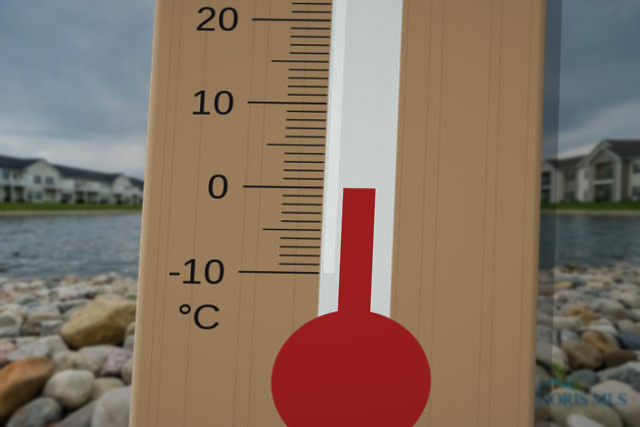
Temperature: 0 °C
